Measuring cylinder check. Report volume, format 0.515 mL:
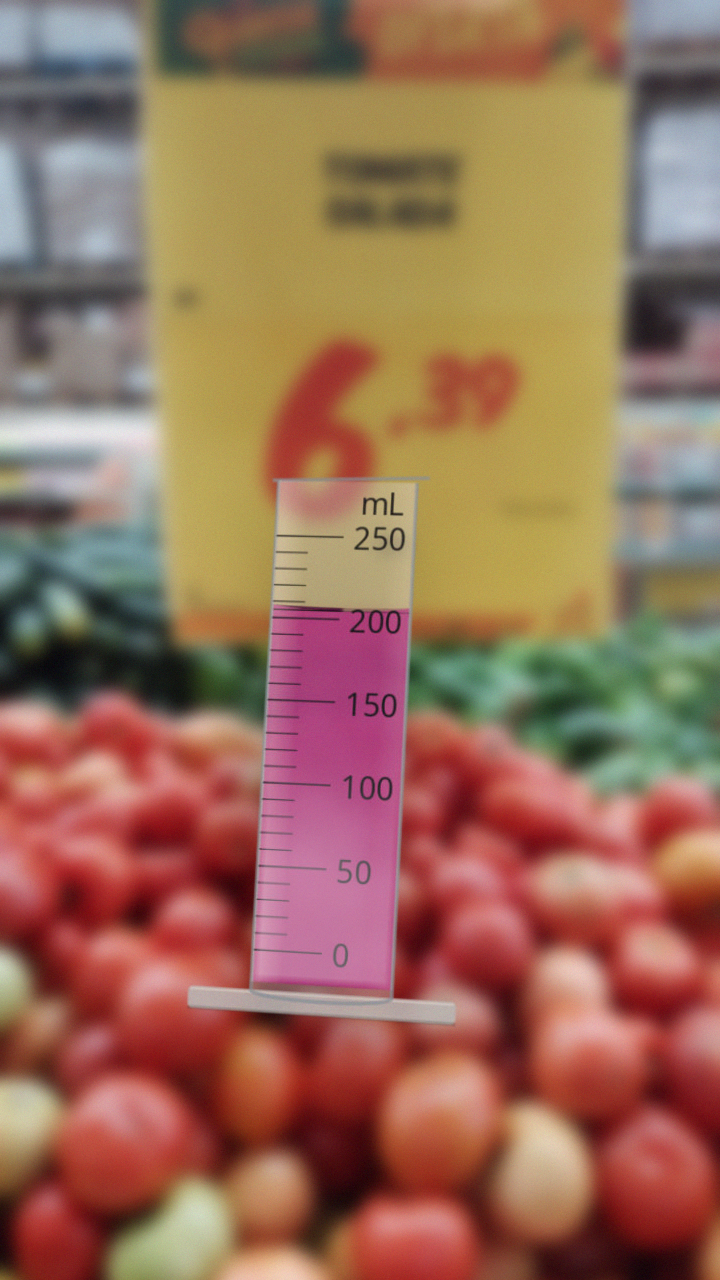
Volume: 205 mL
